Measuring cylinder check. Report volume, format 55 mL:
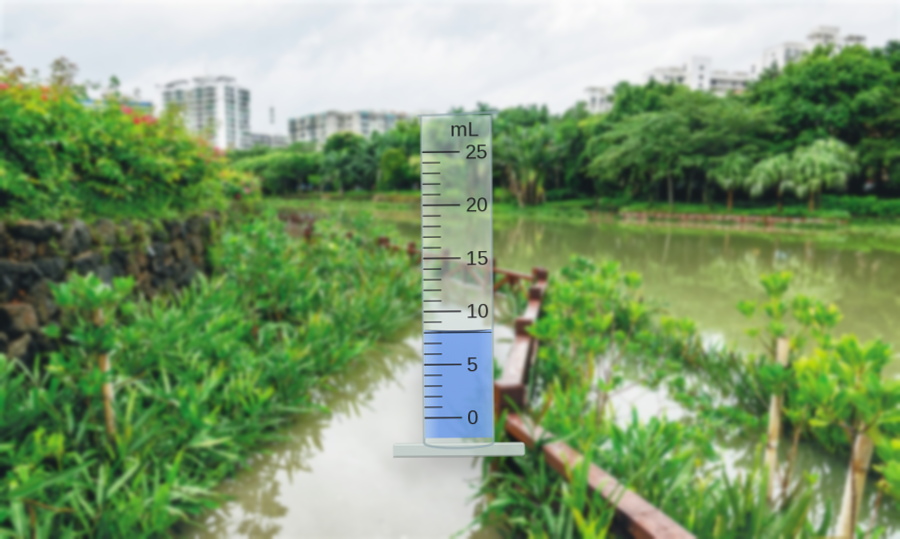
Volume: 8 mL
